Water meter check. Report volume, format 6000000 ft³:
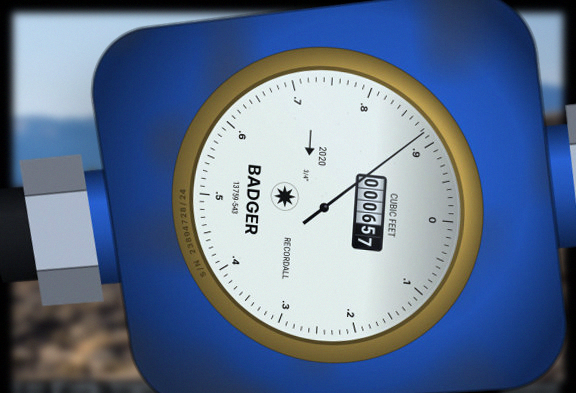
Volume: 656.88 ft³
